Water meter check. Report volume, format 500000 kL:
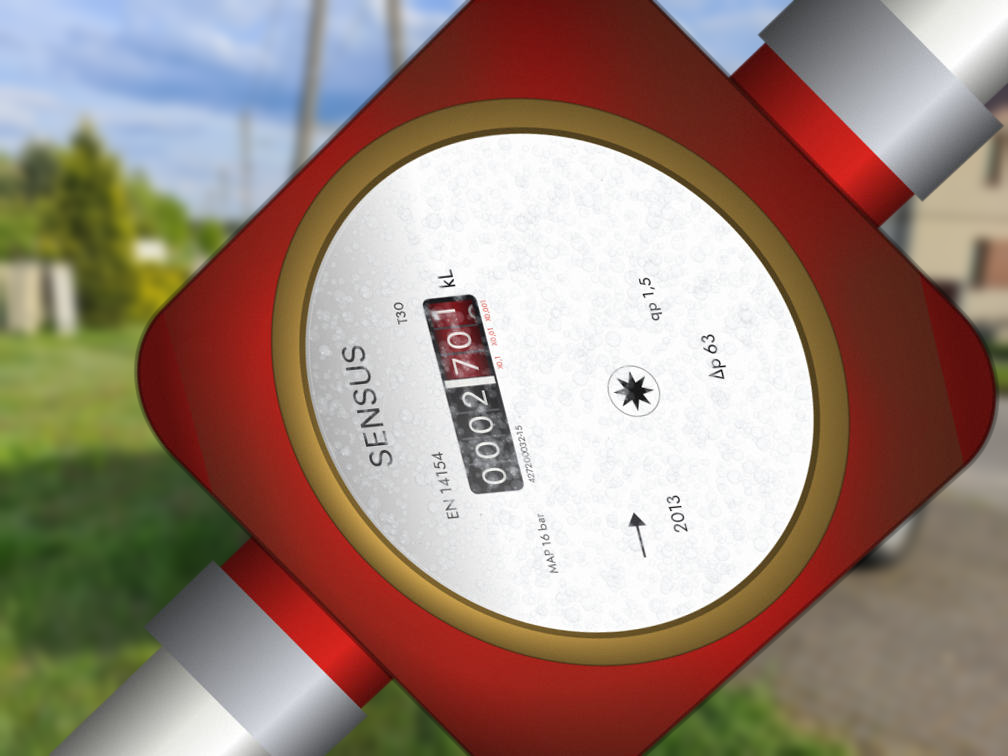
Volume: 2.701 kL
